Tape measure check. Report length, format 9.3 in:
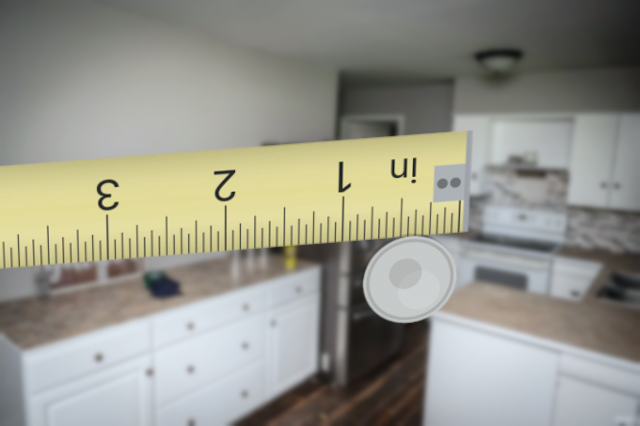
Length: 0.8125 in
